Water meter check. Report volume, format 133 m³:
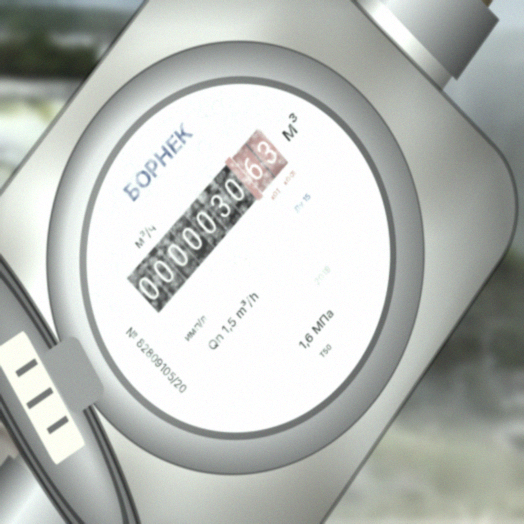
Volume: 30.63 m³
